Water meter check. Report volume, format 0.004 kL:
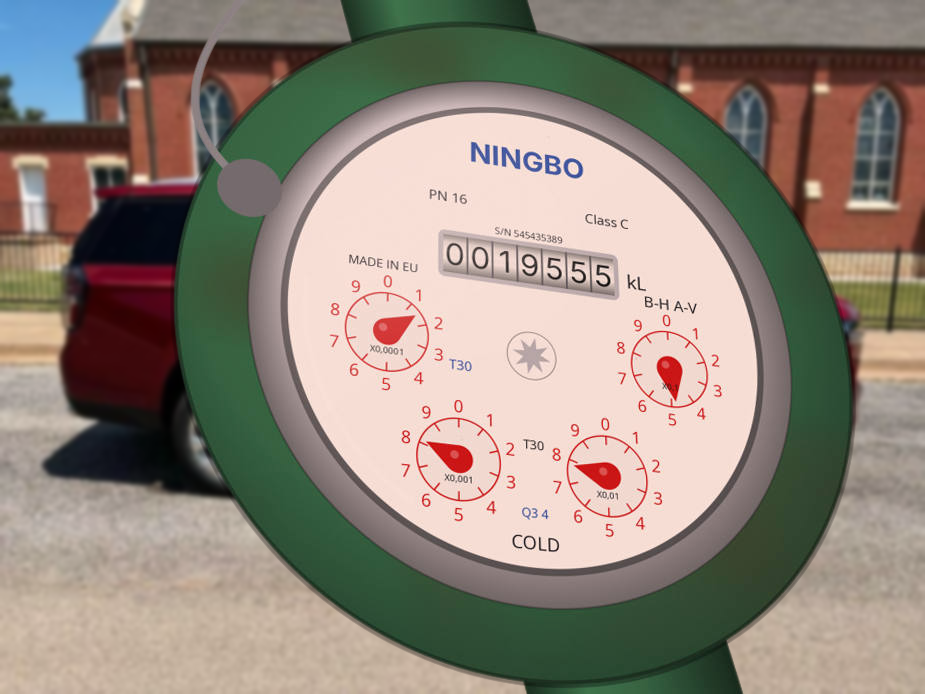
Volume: 19555.4781 kL
